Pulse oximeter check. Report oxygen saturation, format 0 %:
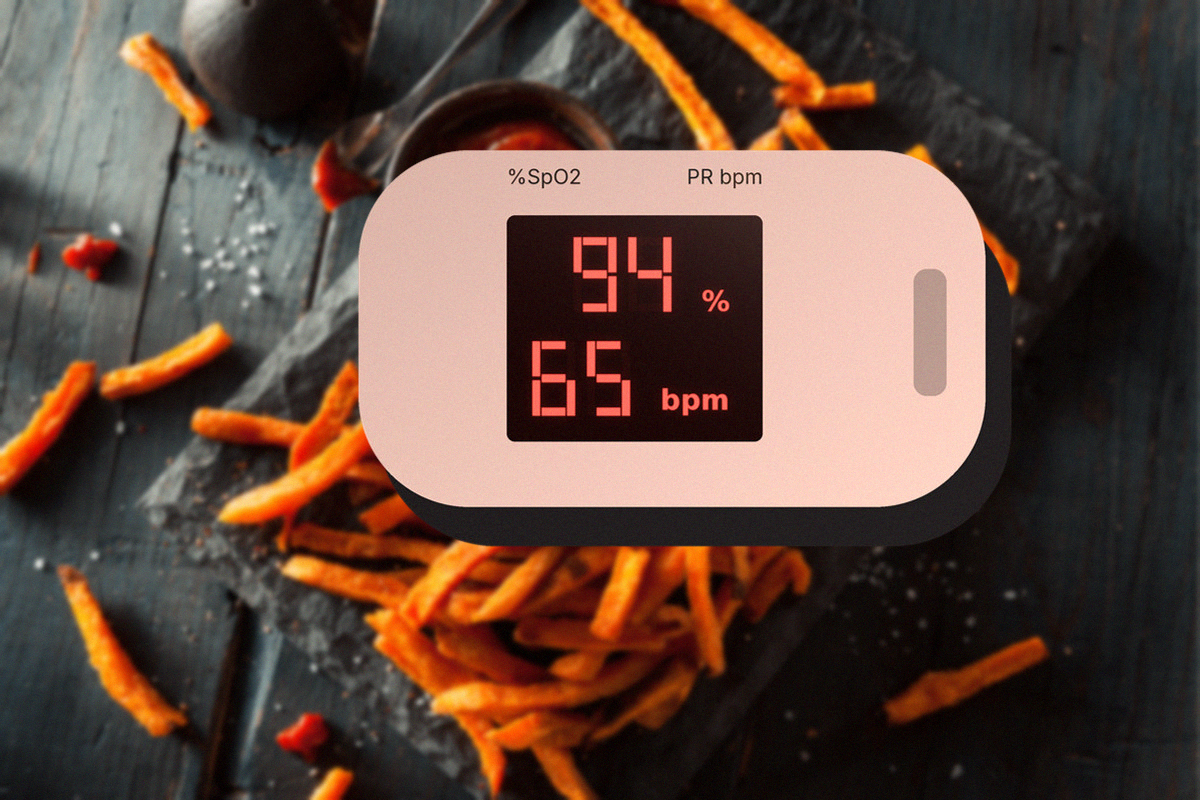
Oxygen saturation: 94 %
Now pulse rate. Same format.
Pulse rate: 65 bpm
